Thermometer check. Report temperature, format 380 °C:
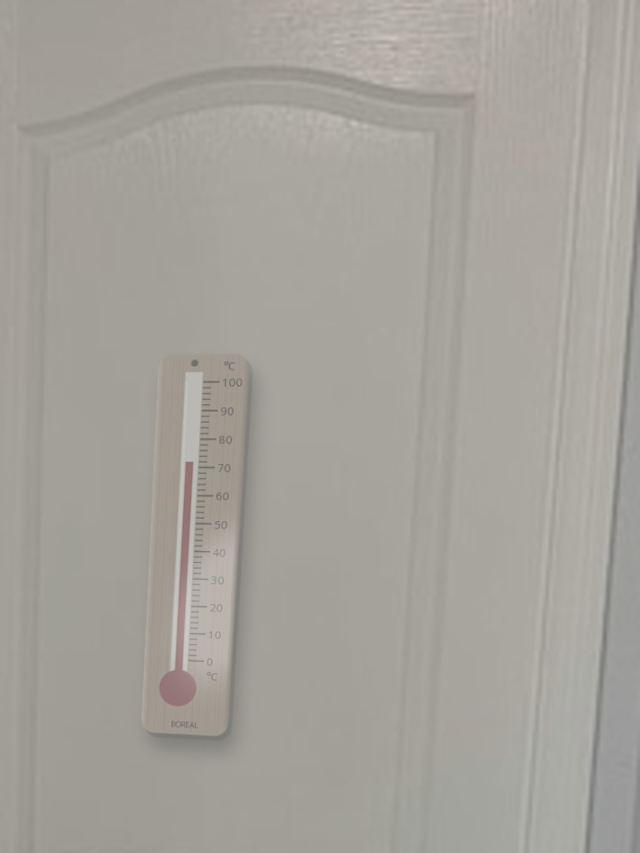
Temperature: 72 °C
